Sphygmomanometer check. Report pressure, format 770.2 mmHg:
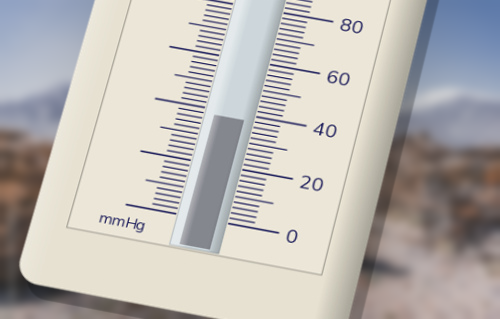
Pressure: 38 mmHg
